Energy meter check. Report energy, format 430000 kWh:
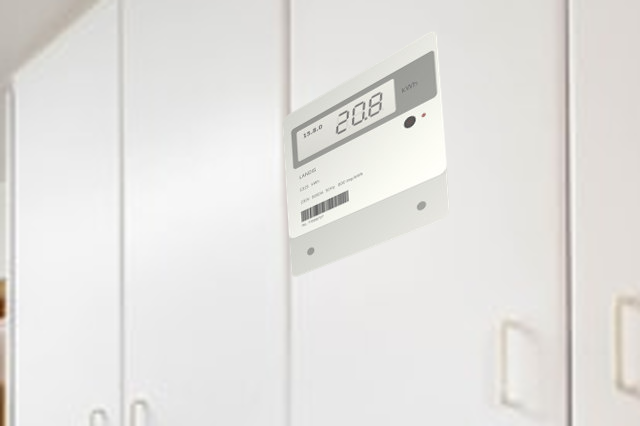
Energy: 20.8 kWh
